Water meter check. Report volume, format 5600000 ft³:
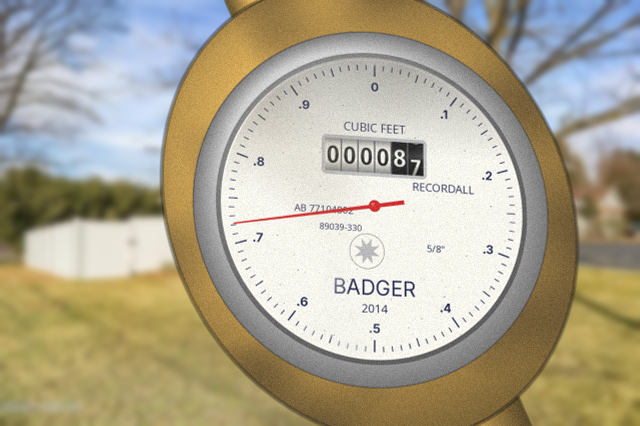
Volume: 86.72 ft³
